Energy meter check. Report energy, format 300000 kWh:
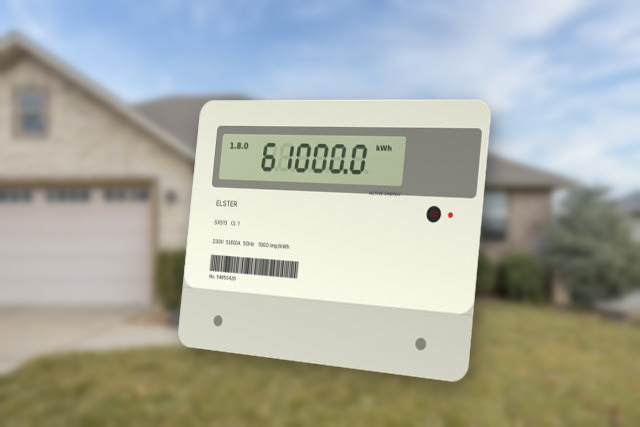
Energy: 61000.0 kWh
